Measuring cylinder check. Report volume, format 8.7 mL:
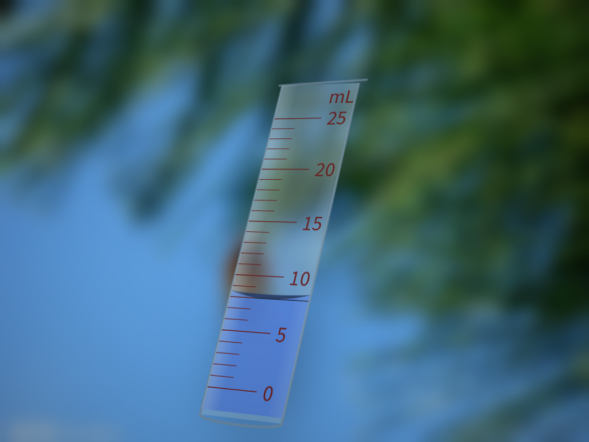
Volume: 8 mL
